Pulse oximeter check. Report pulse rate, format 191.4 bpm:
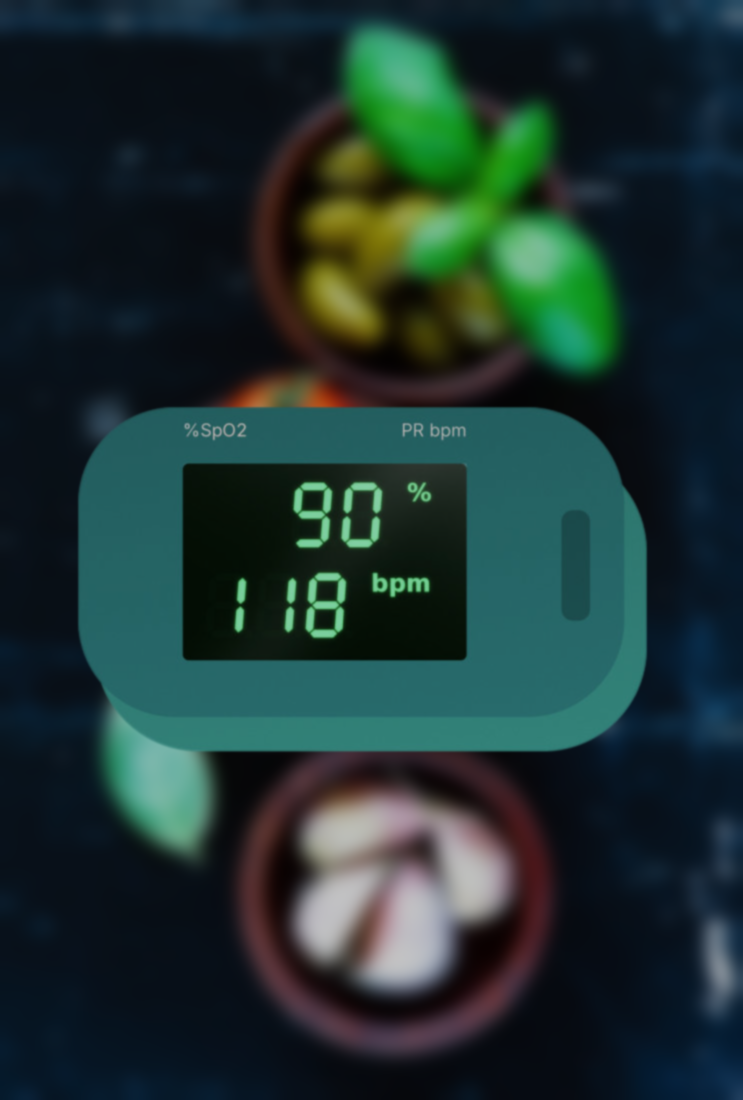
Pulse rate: 118 bpm
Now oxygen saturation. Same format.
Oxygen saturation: 90 %
